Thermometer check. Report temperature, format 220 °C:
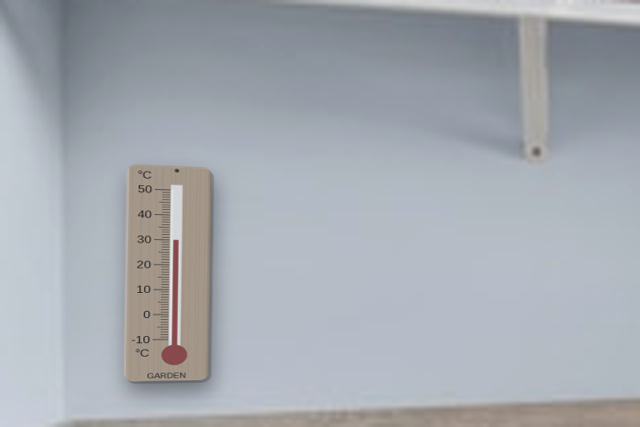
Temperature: 30 °C
